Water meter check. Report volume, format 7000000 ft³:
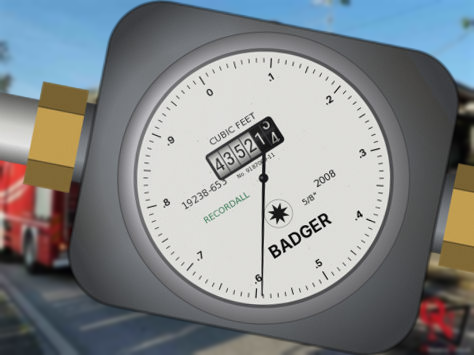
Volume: 435213.59 ft³
